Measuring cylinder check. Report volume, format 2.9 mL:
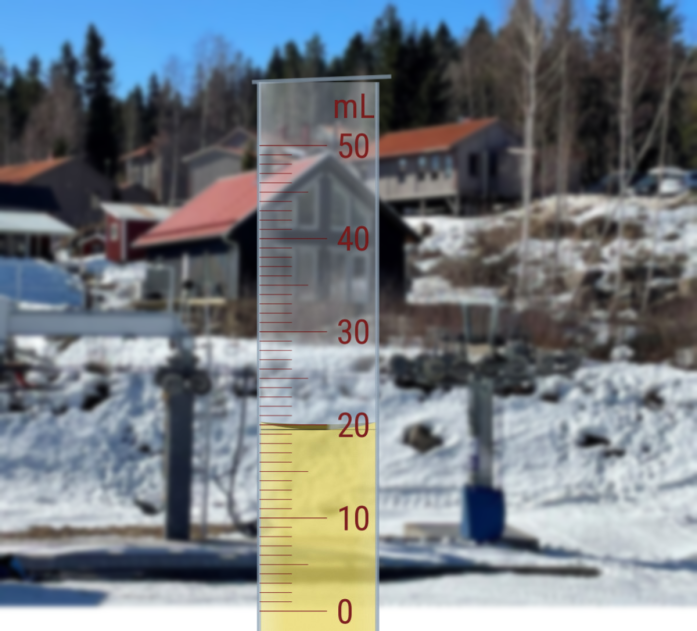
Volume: 19.5 mL
